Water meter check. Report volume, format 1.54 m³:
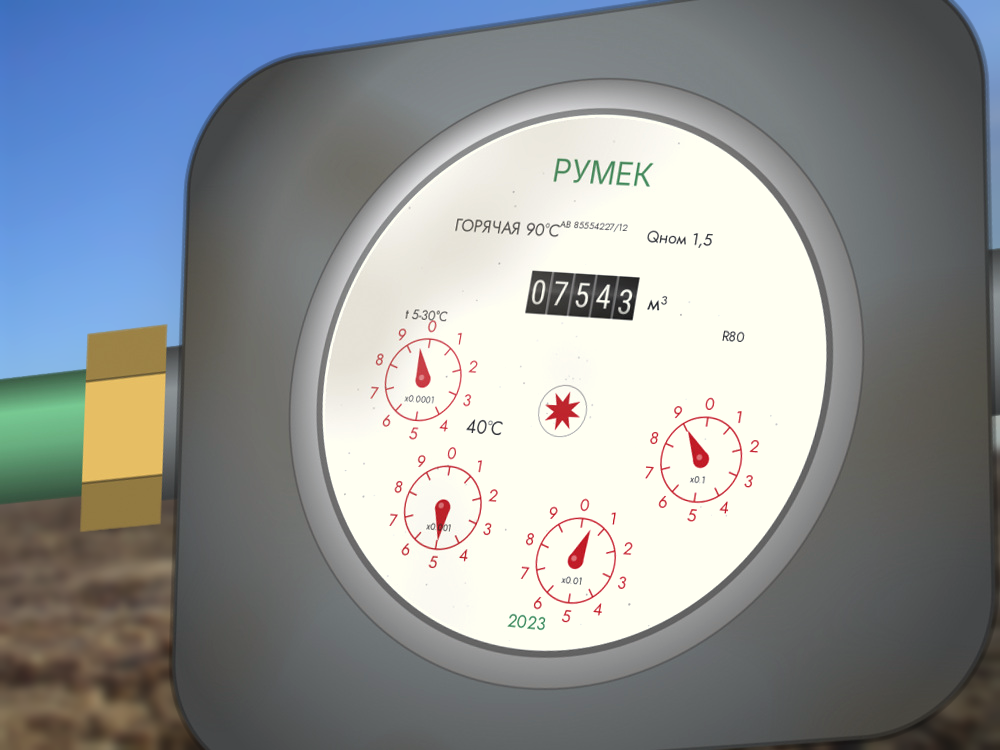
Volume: 7542.9049 m³
